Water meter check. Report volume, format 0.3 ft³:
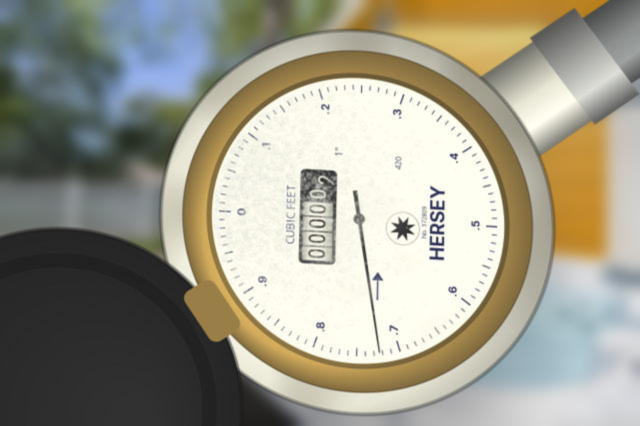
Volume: 1.72 ft³
